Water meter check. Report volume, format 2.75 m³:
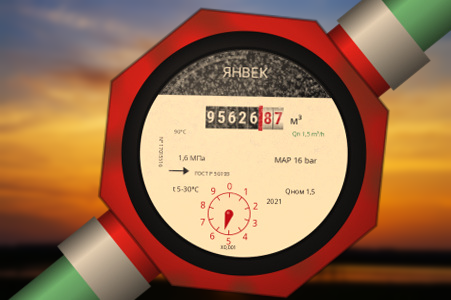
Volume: 95626.875 m³
